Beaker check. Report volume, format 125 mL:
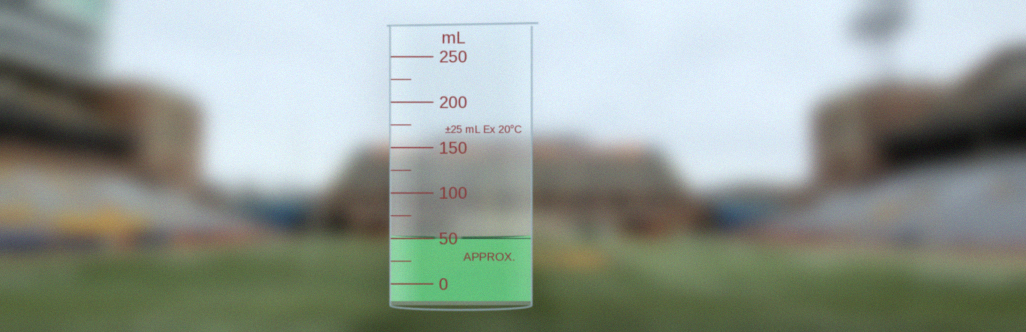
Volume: 50 mL
